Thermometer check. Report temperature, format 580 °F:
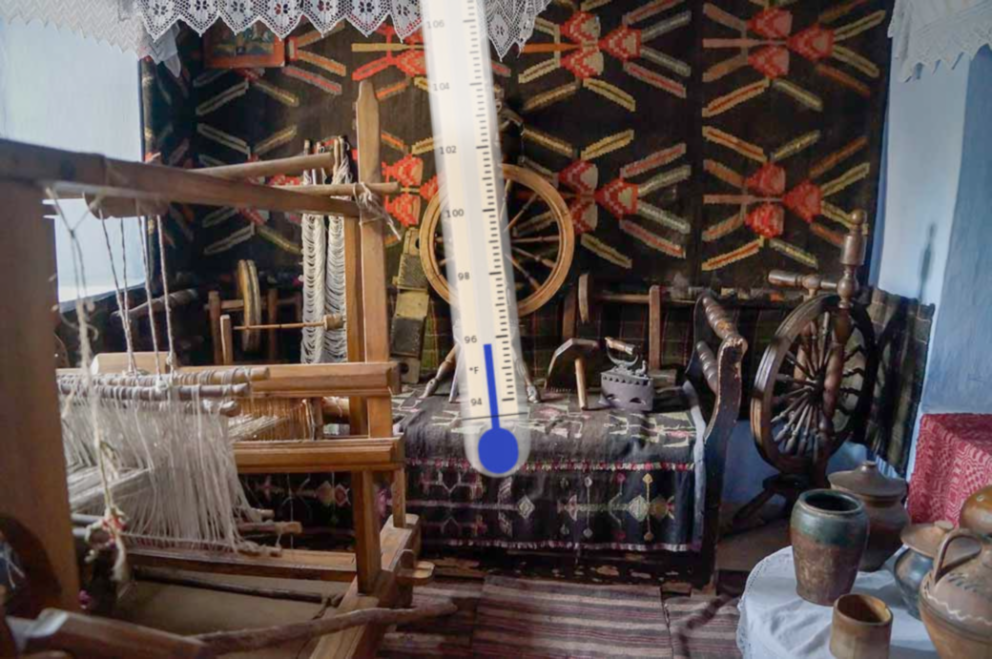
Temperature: 95.8 °F
